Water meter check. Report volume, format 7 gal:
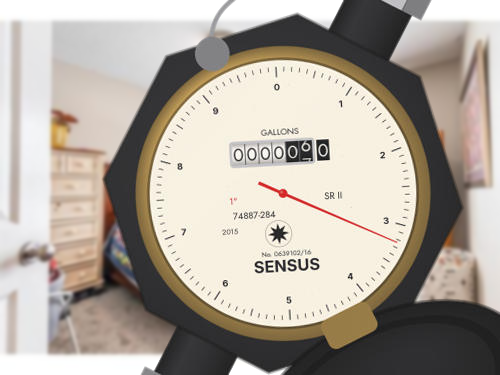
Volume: 63.2 gal
